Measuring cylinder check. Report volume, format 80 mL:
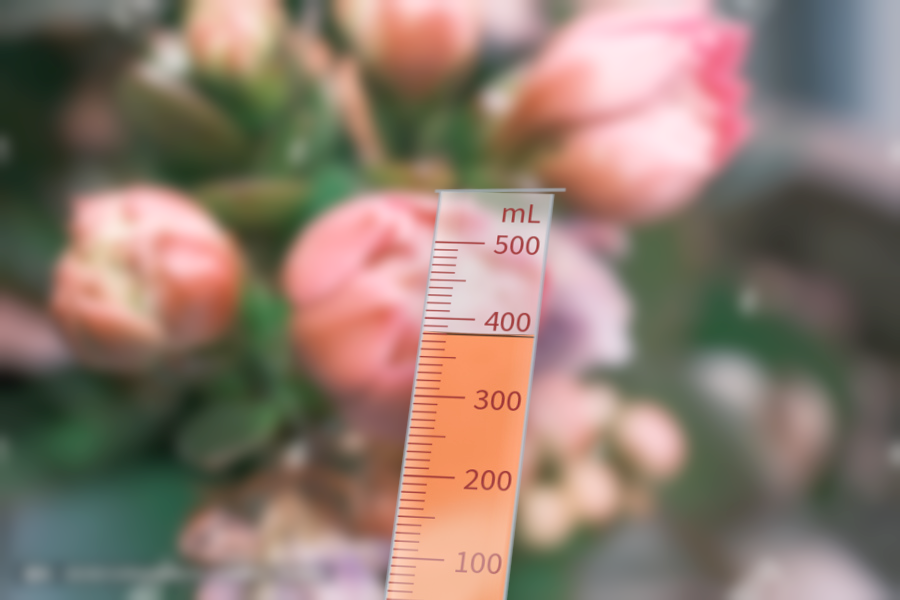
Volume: 380 mL
